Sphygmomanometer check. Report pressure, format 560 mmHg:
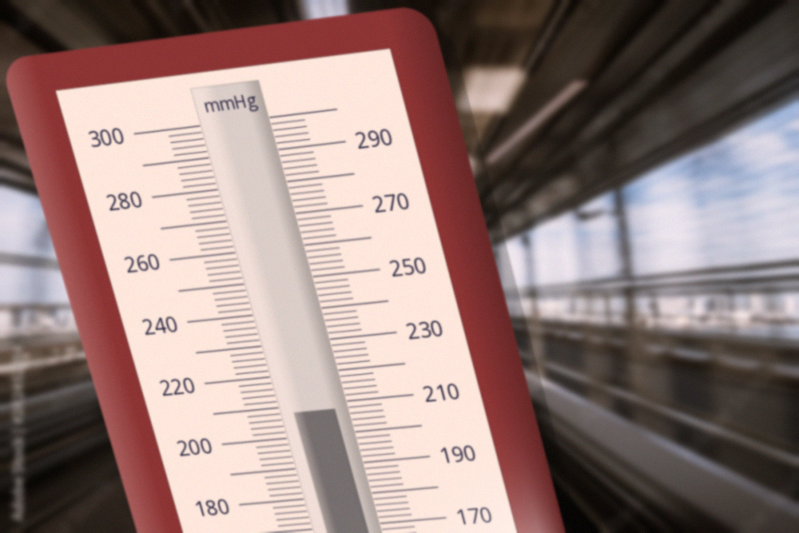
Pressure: 208 mmHg
